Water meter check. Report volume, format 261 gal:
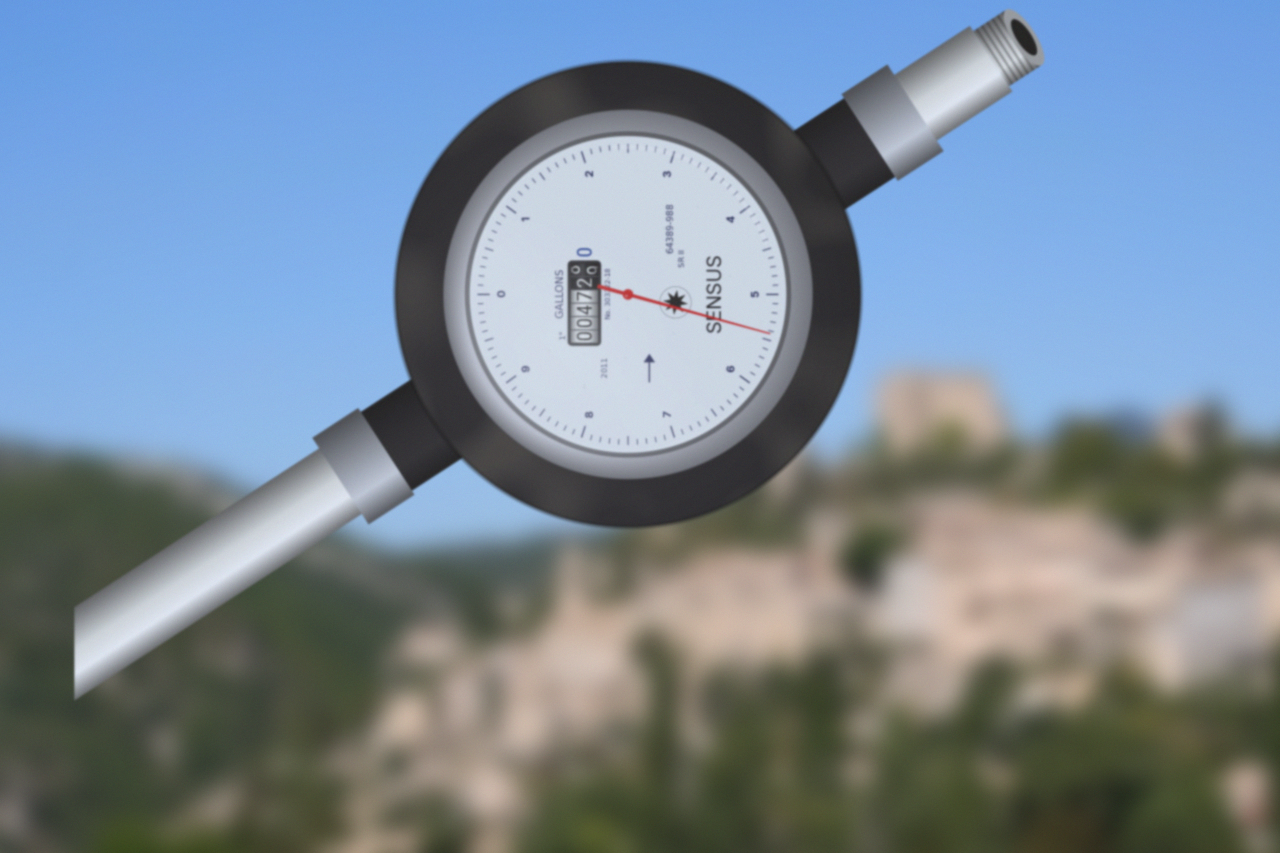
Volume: 47285.4 gal
